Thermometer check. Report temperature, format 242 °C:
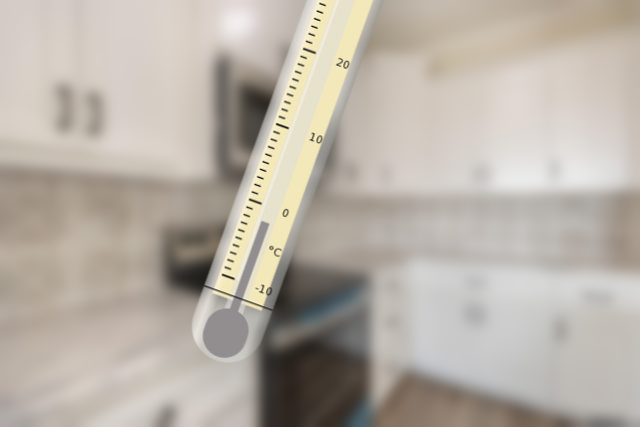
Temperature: -2 °C
